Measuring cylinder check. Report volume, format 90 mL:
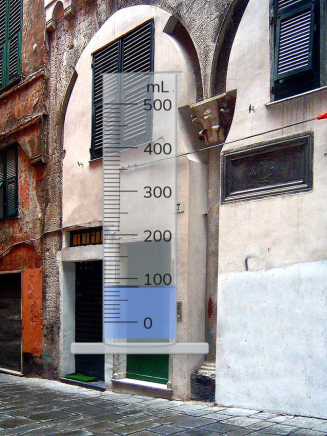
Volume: 80 mL
